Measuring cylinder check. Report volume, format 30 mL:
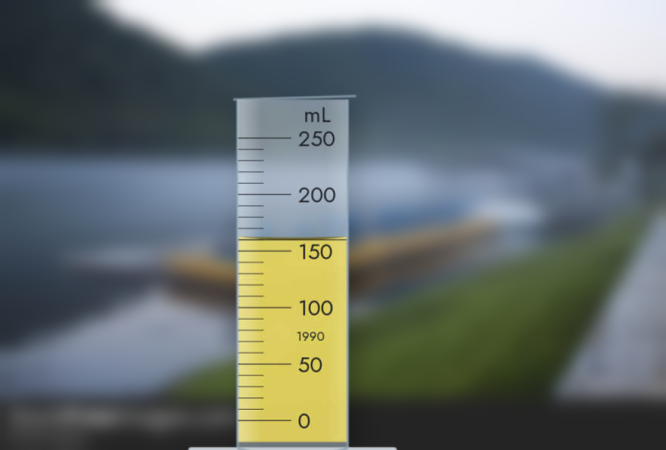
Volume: 160 mL
